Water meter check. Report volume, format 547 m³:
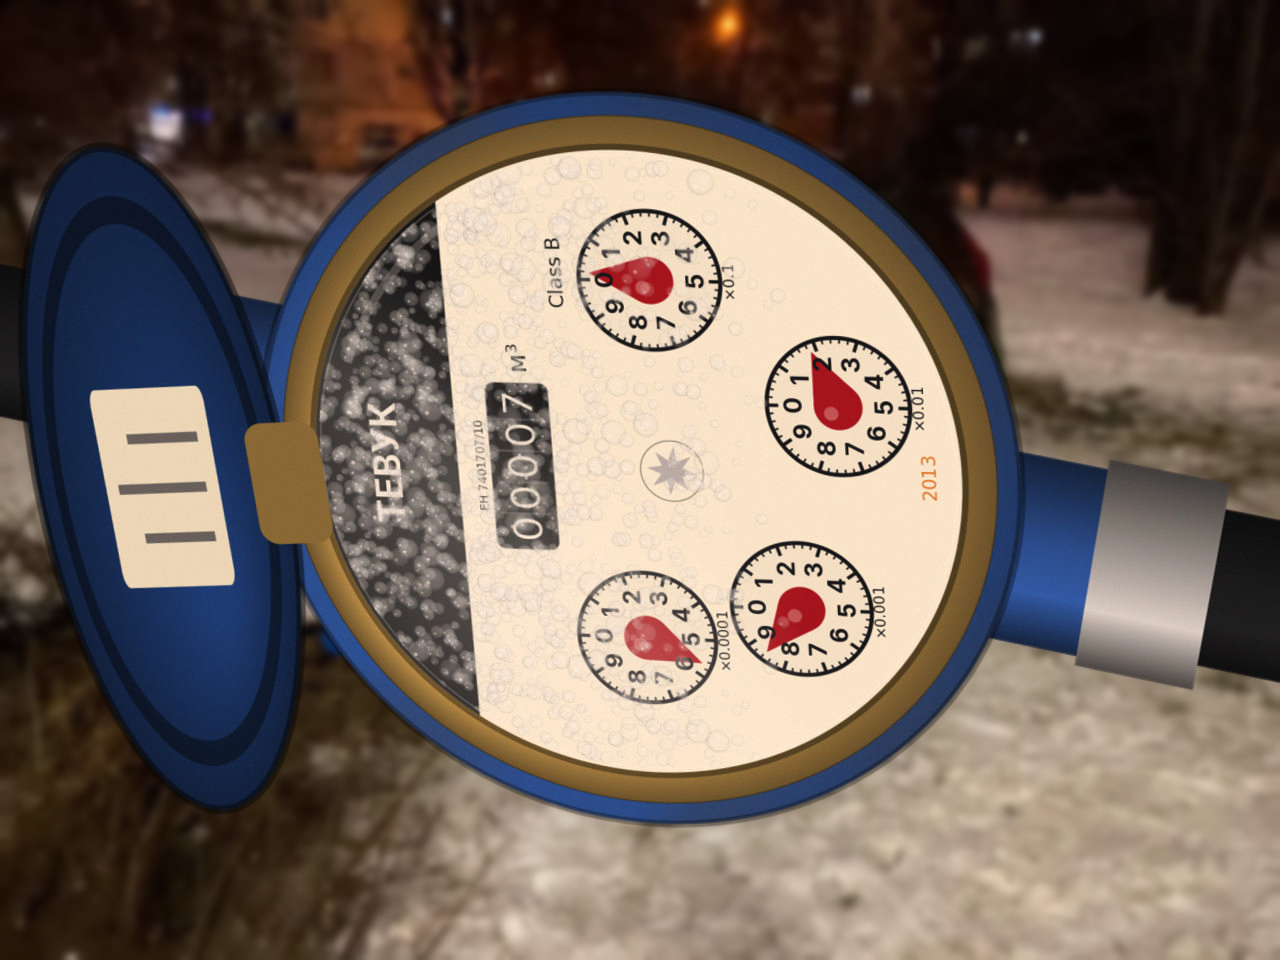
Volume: 7.0185 m³
